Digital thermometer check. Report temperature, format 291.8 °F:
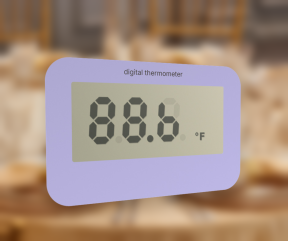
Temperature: 88.6 °F
